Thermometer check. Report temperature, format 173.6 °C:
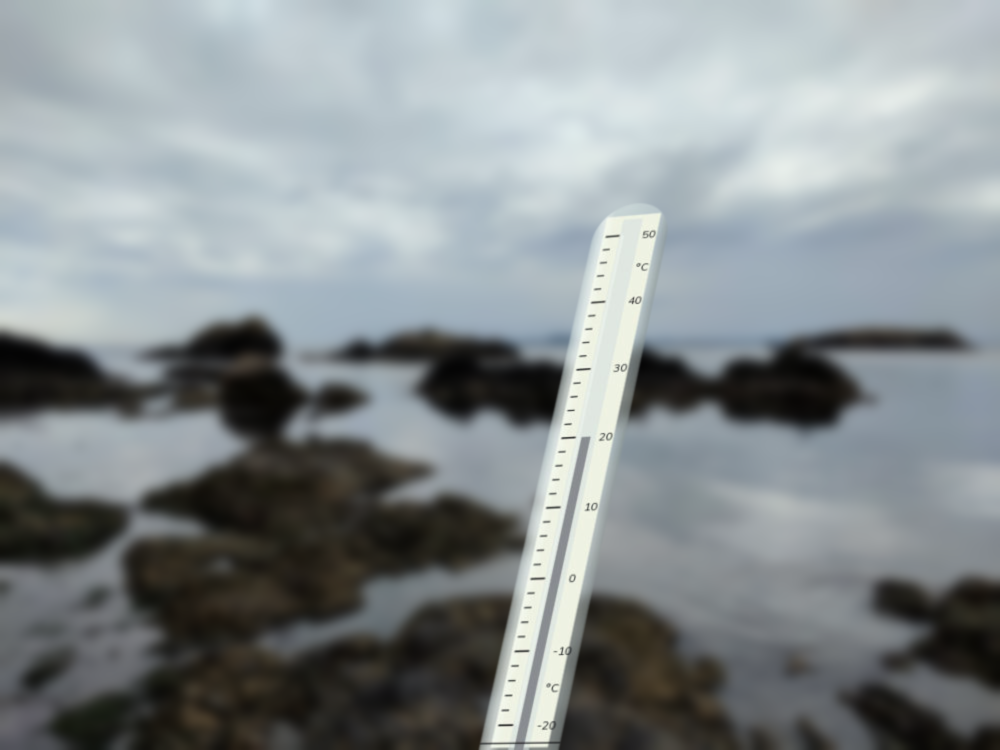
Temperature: 20 °C
